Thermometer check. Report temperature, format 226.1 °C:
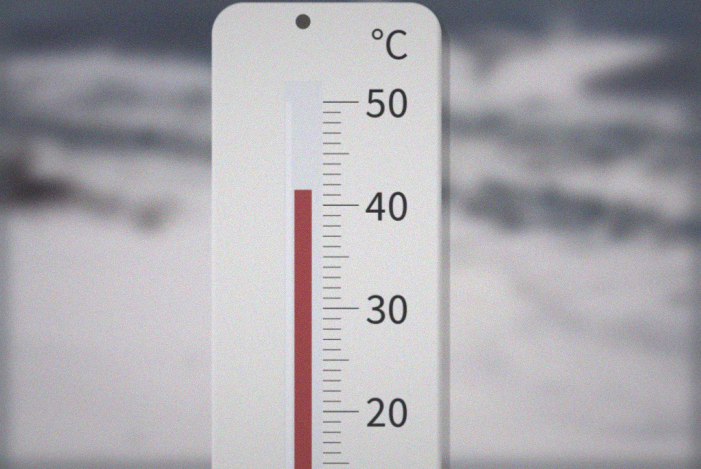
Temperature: 41.5 °C
